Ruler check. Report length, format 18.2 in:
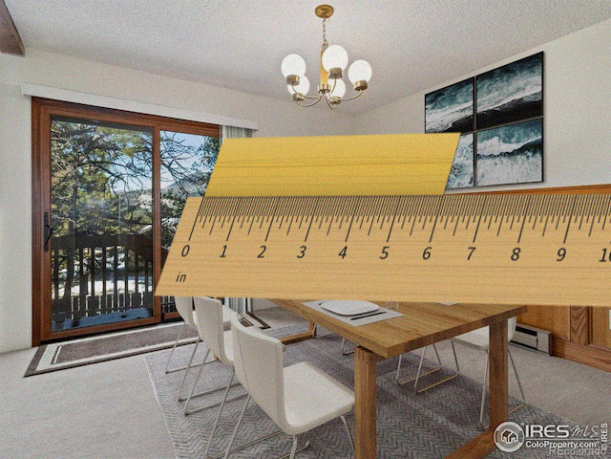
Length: 6 in
